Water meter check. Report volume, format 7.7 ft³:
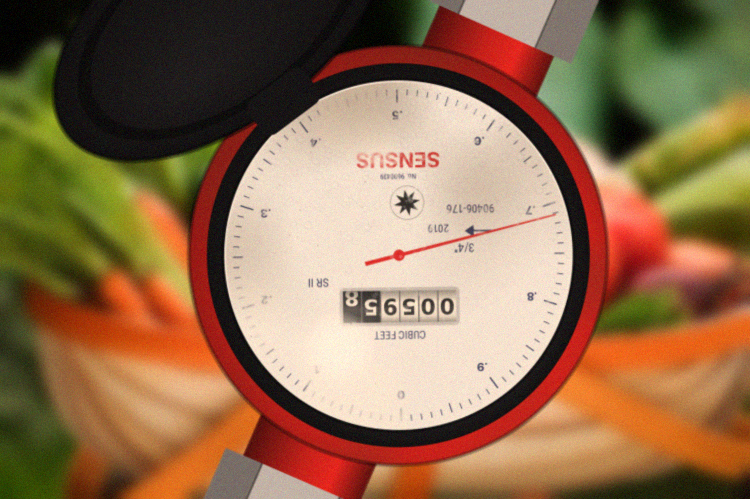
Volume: 5957.71 ft³
